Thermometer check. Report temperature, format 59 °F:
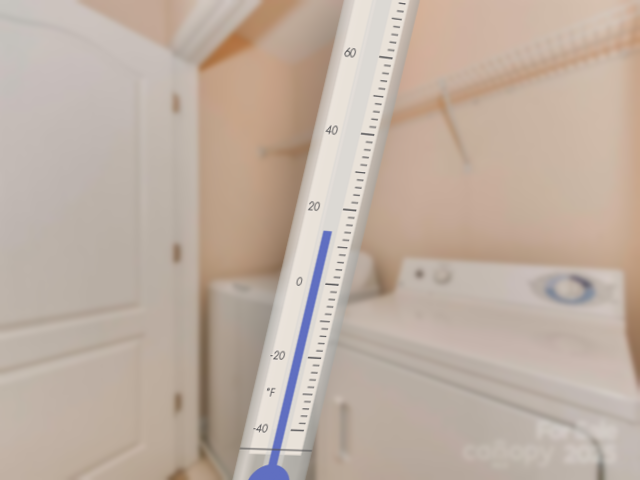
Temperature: 14 °F
